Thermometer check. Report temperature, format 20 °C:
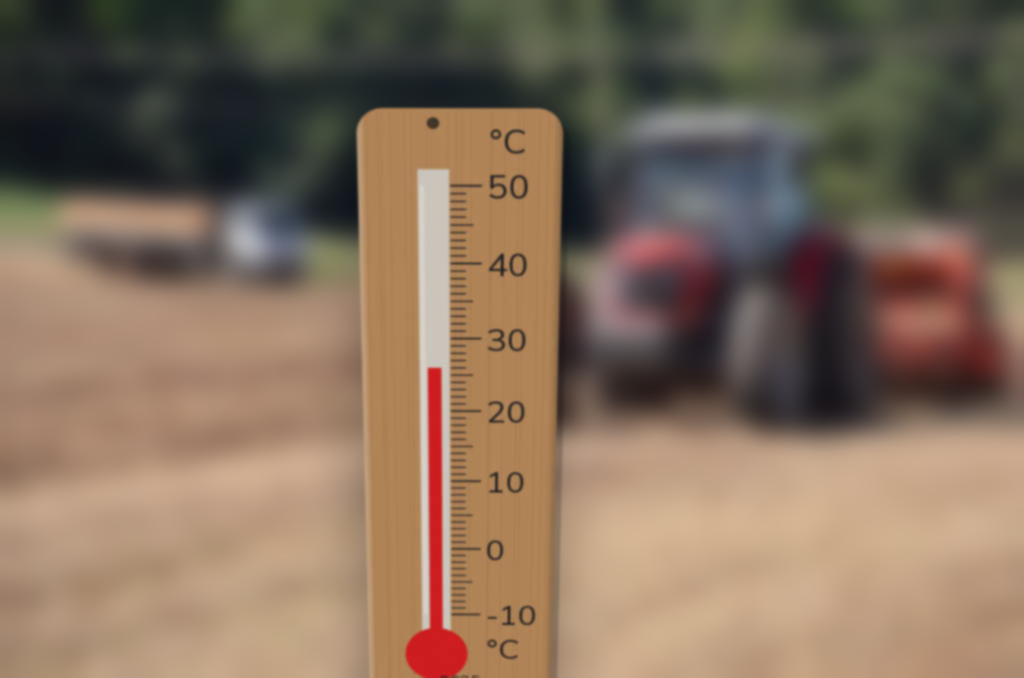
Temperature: 26 °C
